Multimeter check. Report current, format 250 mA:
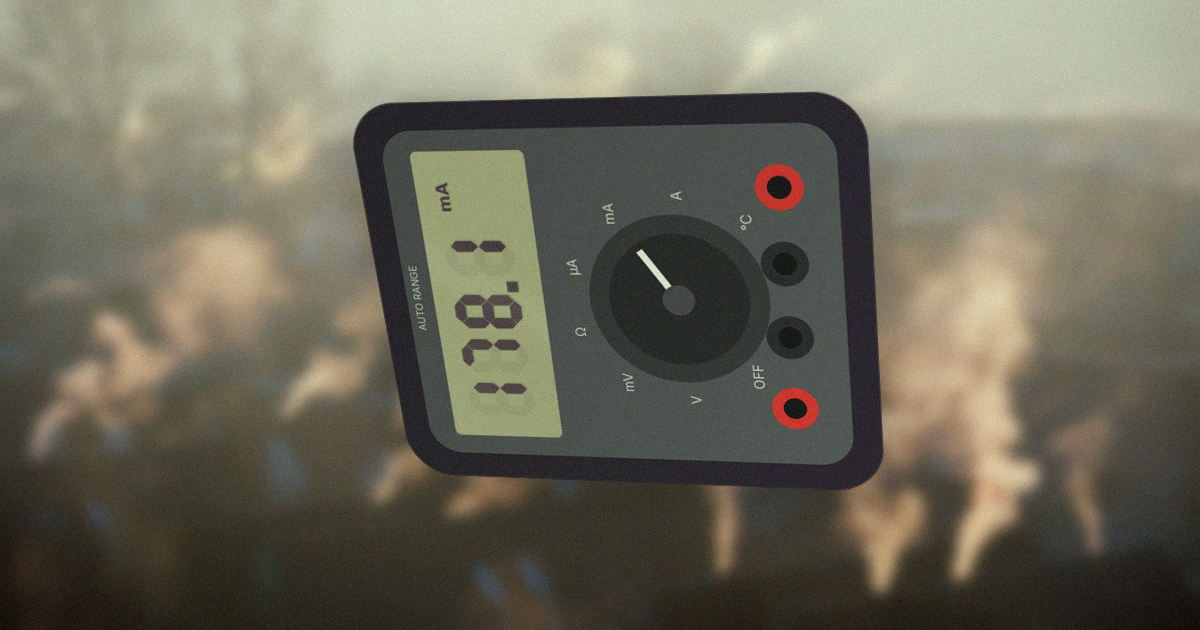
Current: 178.1 mA
